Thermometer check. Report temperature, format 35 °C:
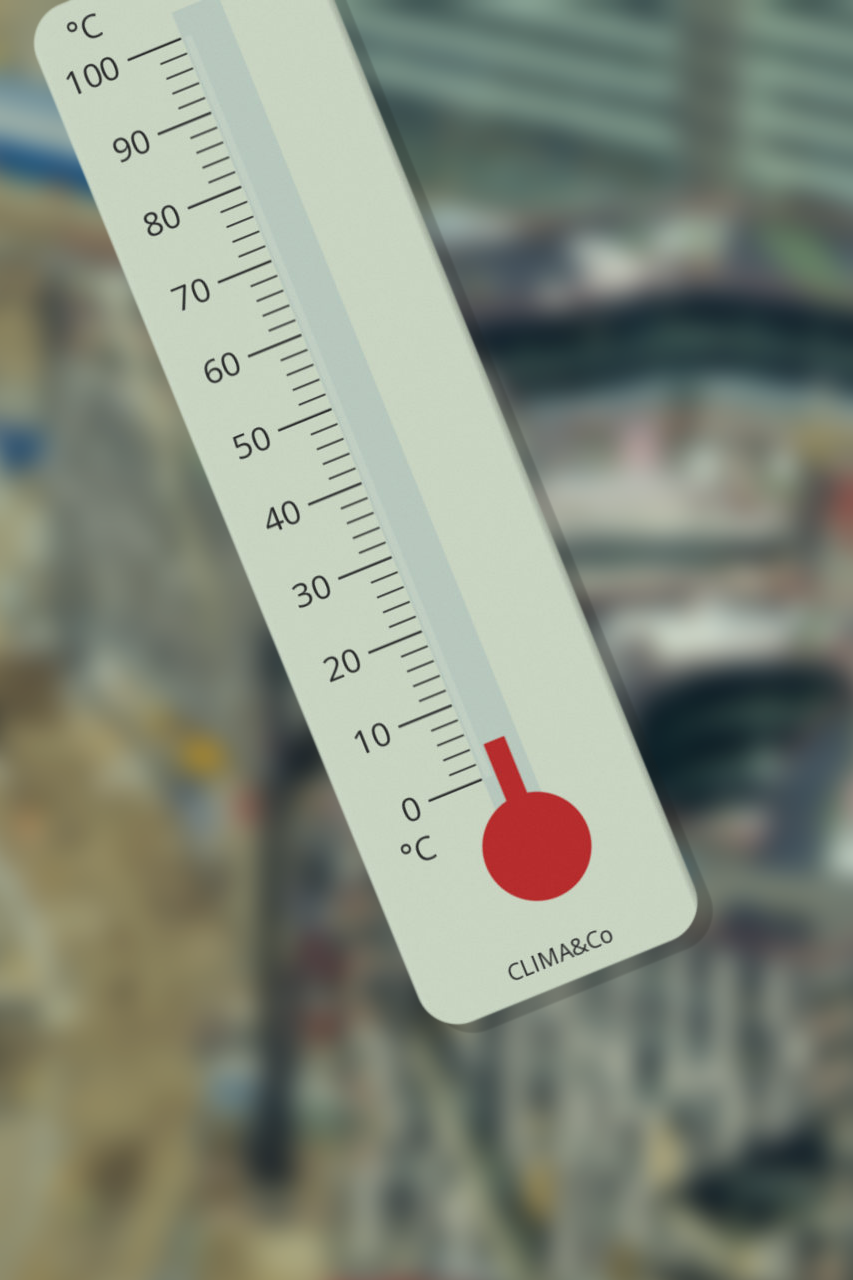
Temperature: 4 °C
